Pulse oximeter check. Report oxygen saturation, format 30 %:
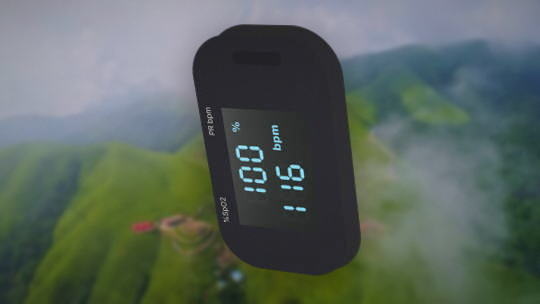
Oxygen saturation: 100 %
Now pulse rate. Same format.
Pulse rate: 116 bpm
